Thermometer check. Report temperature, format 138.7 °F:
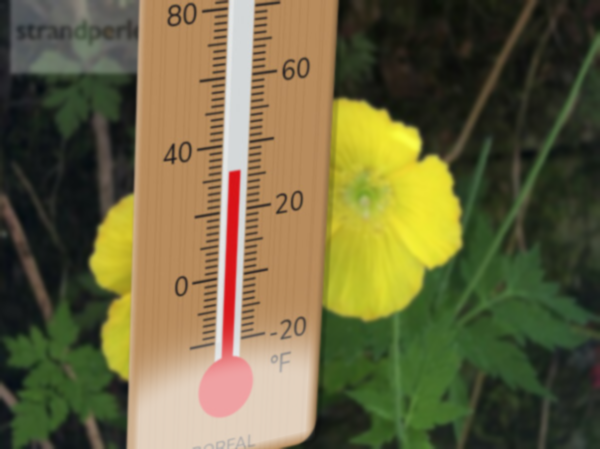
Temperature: 32 °F
